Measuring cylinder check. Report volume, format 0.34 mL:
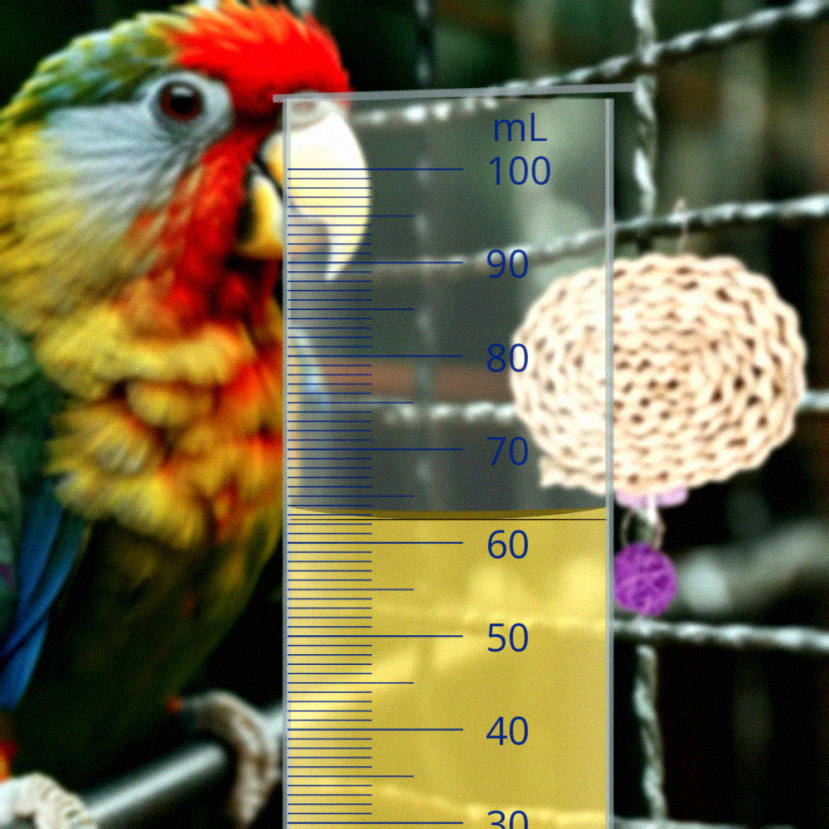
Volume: 62.5 mL
